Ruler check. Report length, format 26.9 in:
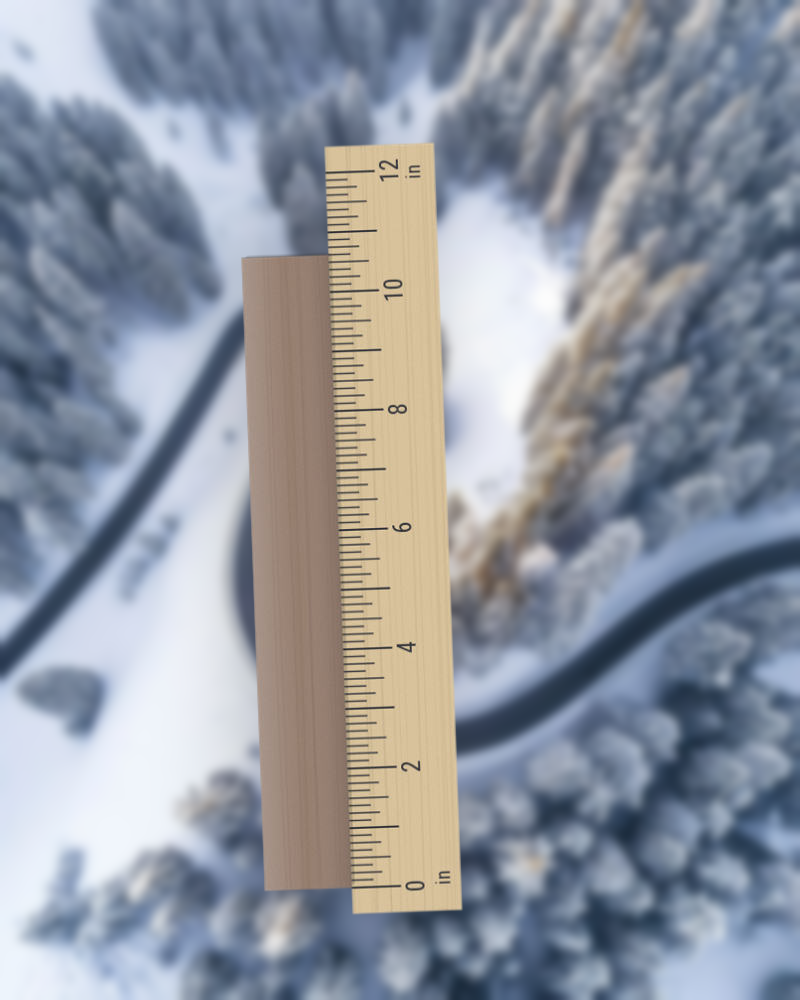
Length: 10.625 in
